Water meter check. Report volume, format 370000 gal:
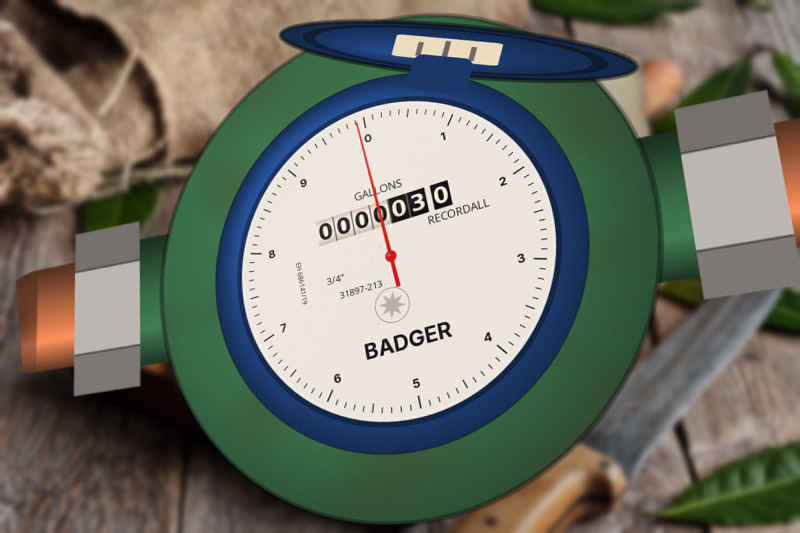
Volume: 29.9 gal
